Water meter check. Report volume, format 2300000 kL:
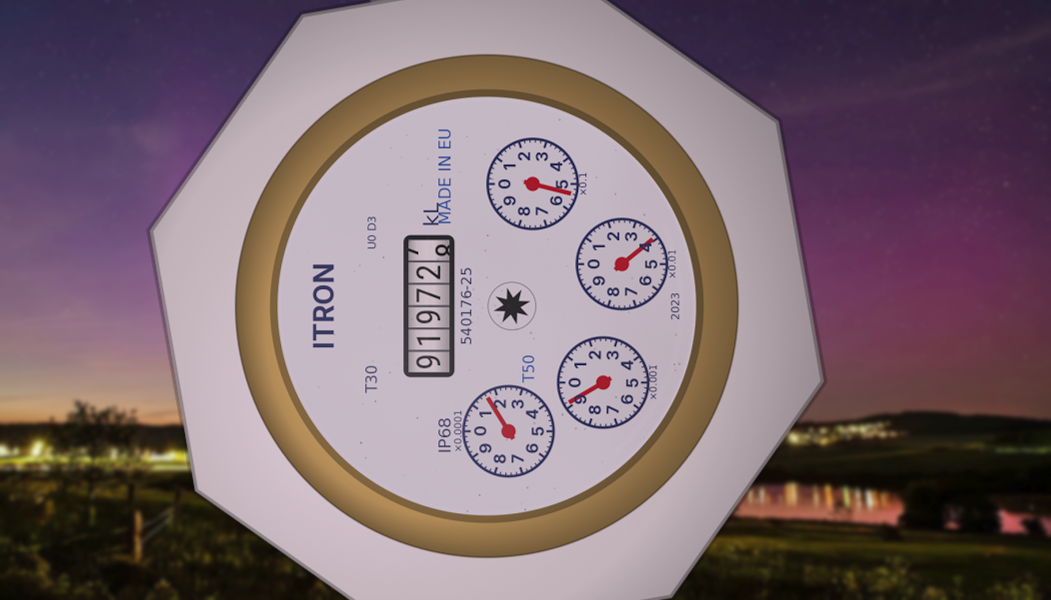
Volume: 919727.5391 kL
